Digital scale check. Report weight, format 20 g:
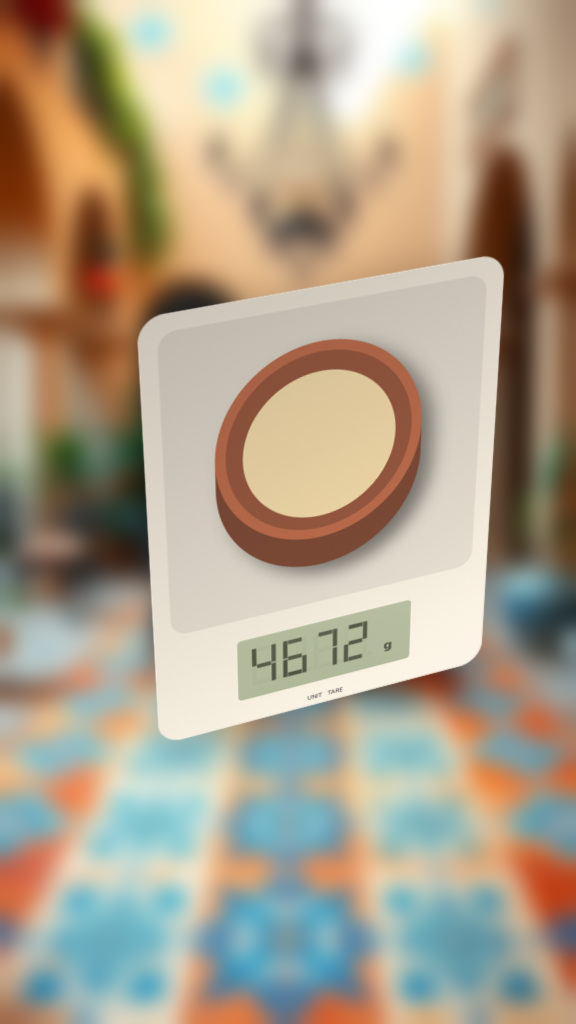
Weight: 4672 g
